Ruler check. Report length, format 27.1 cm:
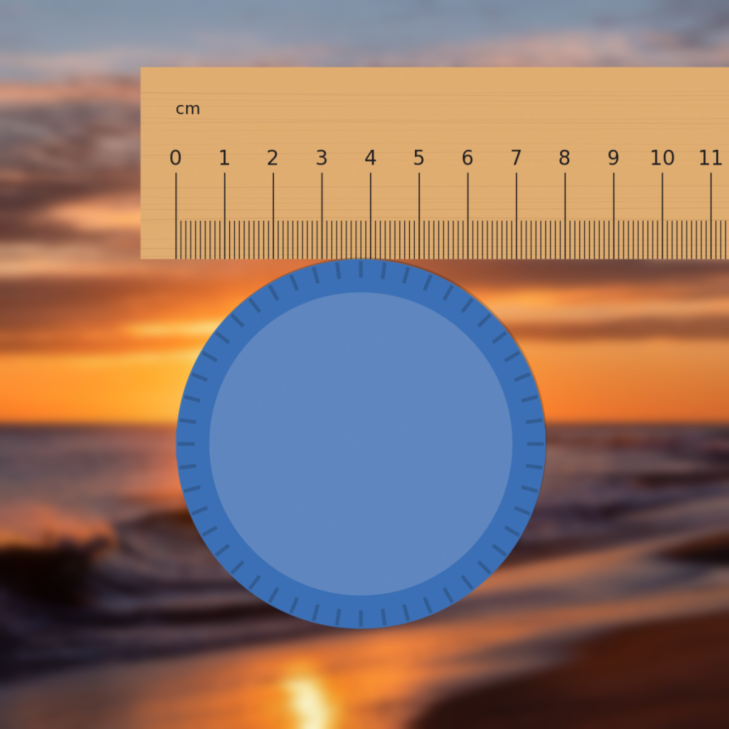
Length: 7.6 cm
